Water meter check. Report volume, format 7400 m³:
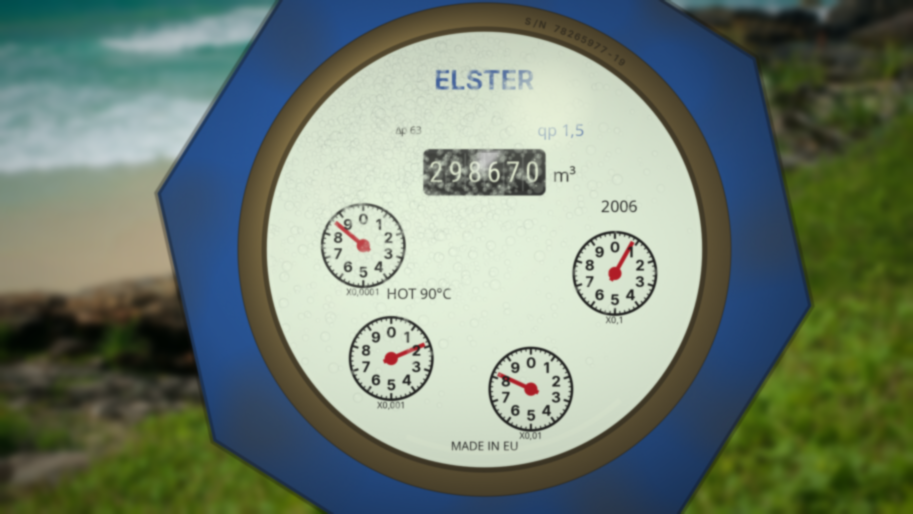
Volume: 298670.0818 m³
